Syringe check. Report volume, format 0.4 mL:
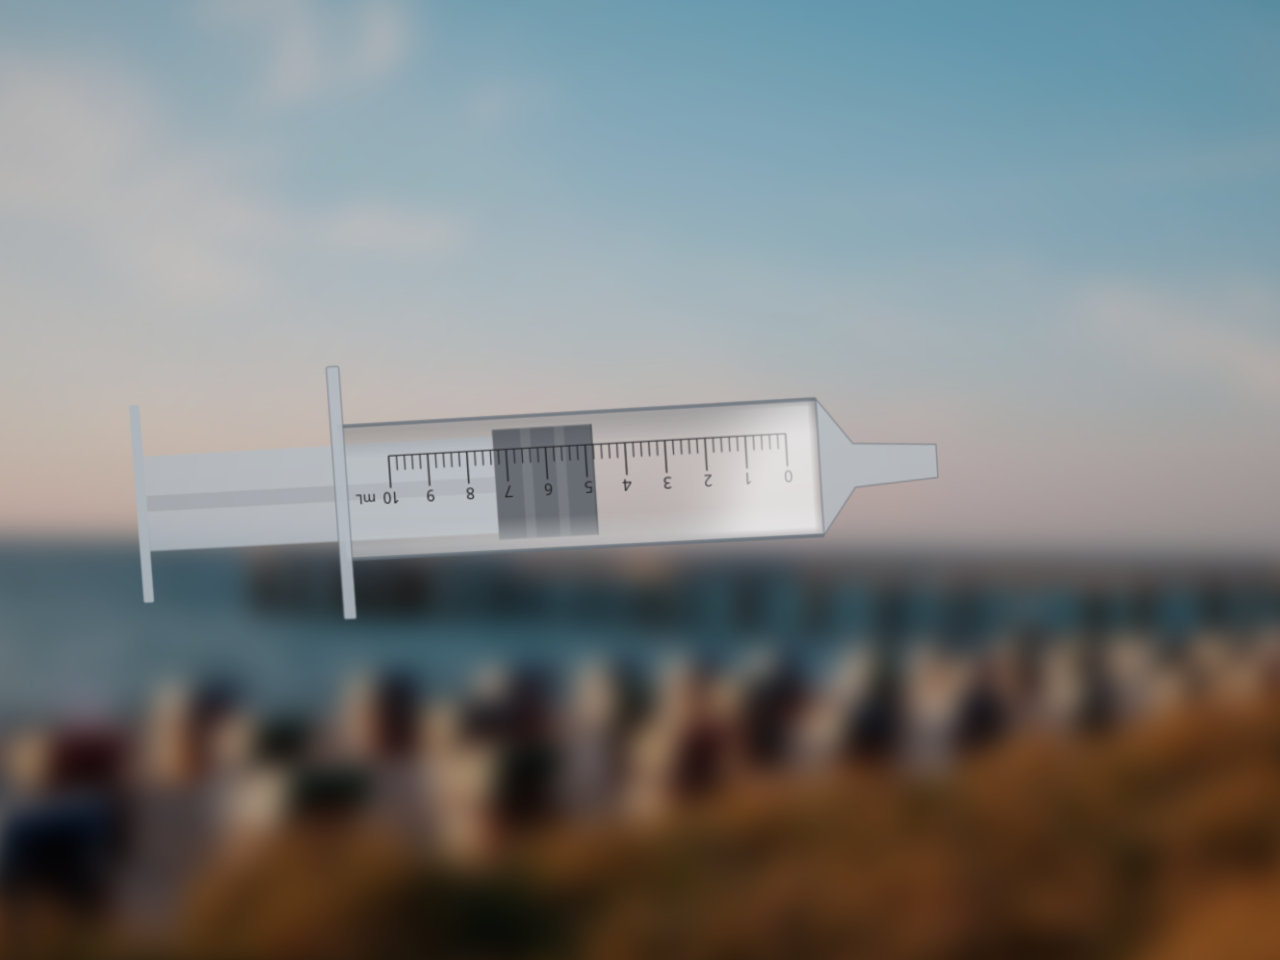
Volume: 4.8 mL
